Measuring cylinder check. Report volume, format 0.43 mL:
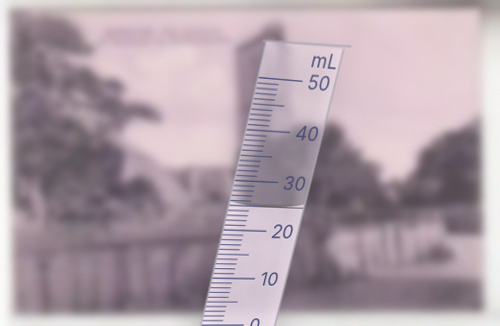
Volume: 25 mL
